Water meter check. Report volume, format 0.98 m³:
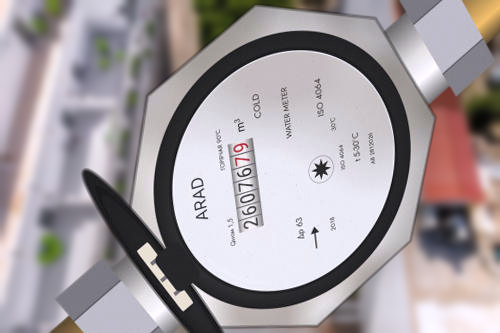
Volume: 26076.79 m³
